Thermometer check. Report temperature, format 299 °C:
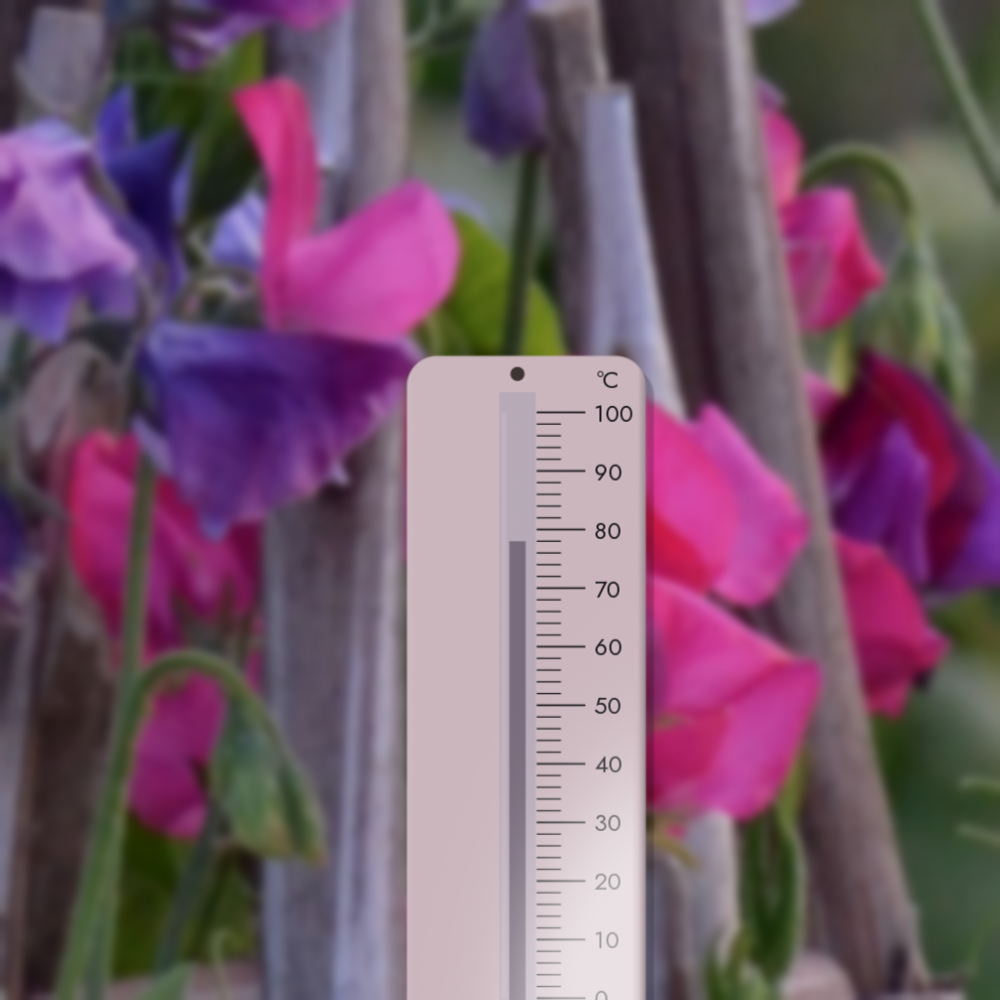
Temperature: 78 °C
